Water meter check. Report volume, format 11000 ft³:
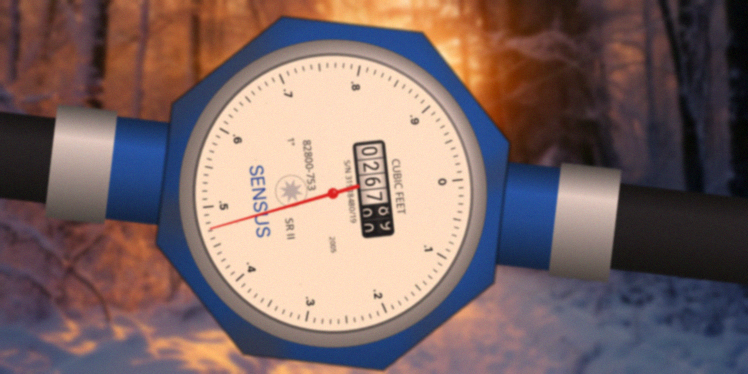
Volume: 26789.47 ft³
